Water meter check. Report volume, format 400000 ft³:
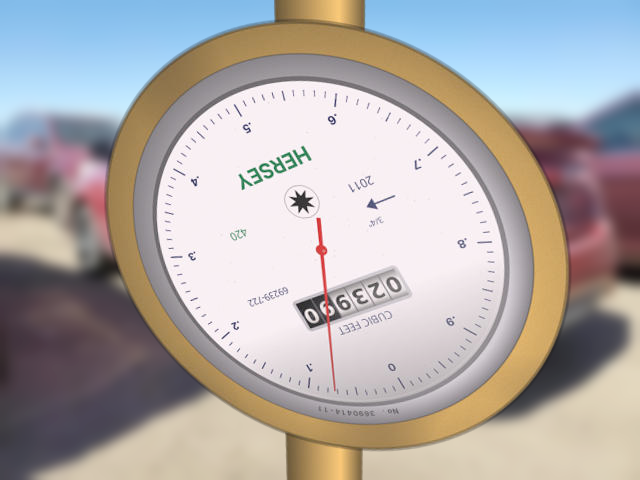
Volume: 23990.07 ft³
